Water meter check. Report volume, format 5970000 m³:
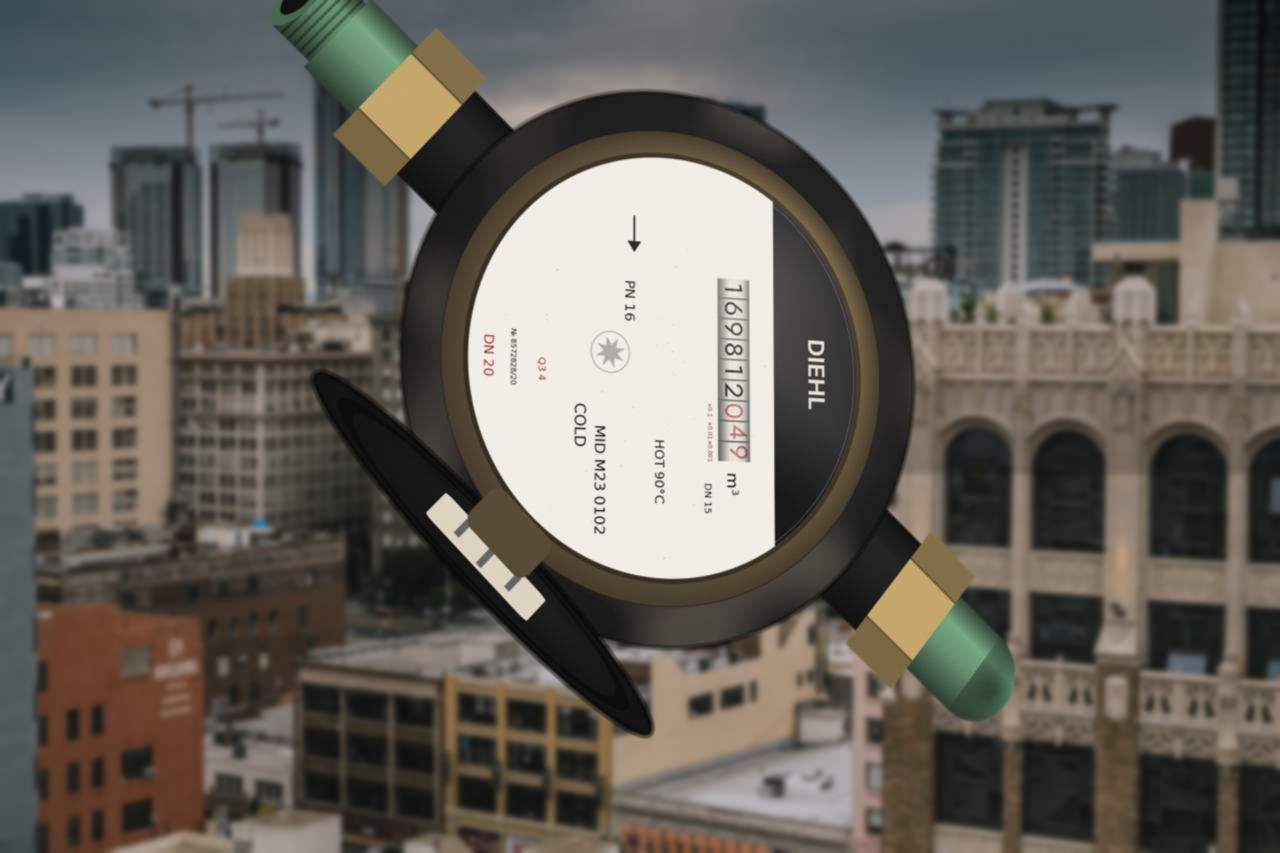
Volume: 169812.049 m³
